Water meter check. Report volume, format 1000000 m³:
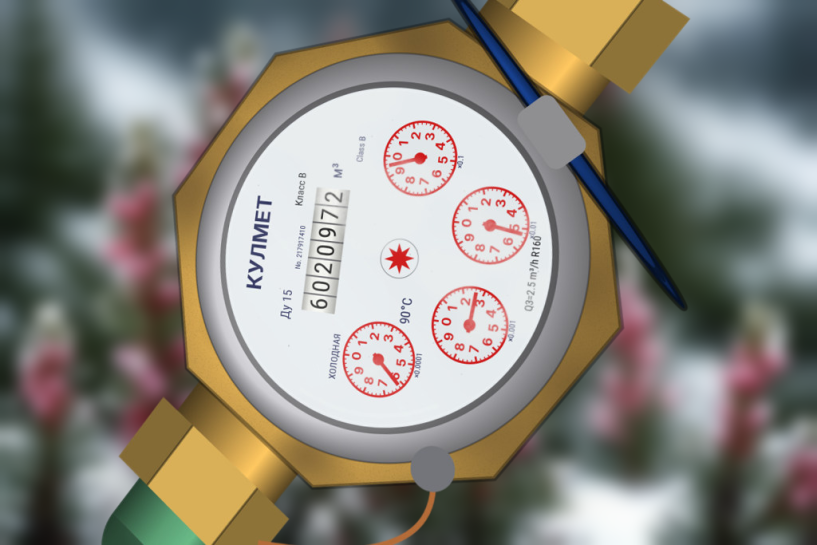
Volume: 6020971.9526 m³
